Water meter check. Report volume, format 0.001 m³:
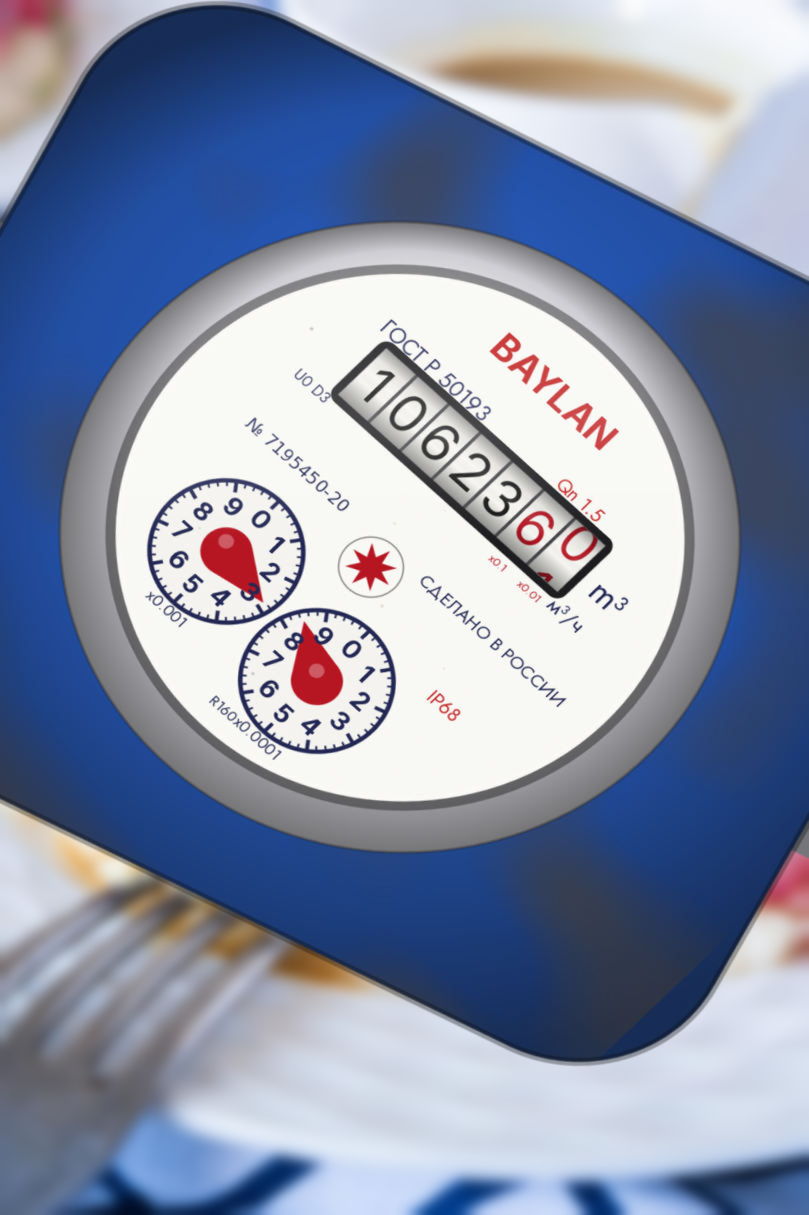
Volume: 10623.6028 m³
